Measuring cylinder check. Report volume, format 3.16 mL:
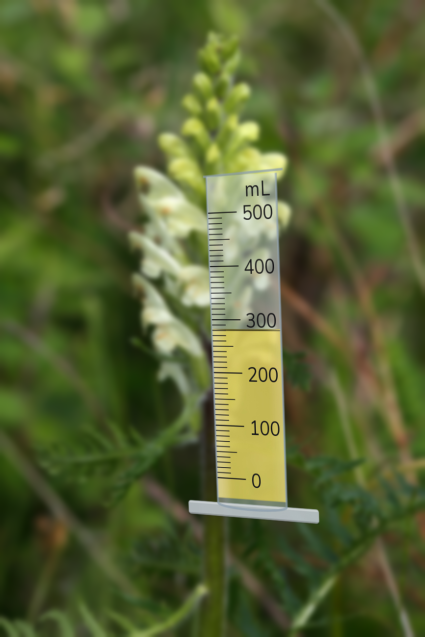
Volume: 280 mL
